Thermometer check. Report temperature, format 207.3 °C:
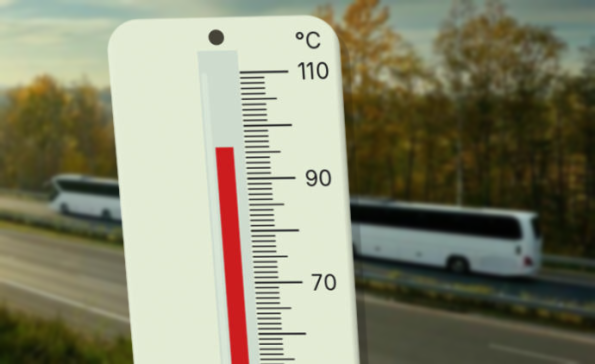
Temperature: 96 °C
